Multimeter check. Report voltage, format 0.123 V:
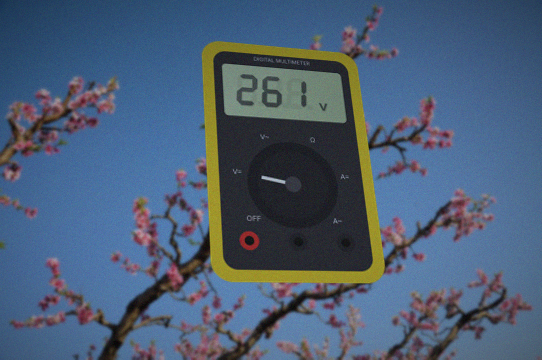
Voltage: 261 V
